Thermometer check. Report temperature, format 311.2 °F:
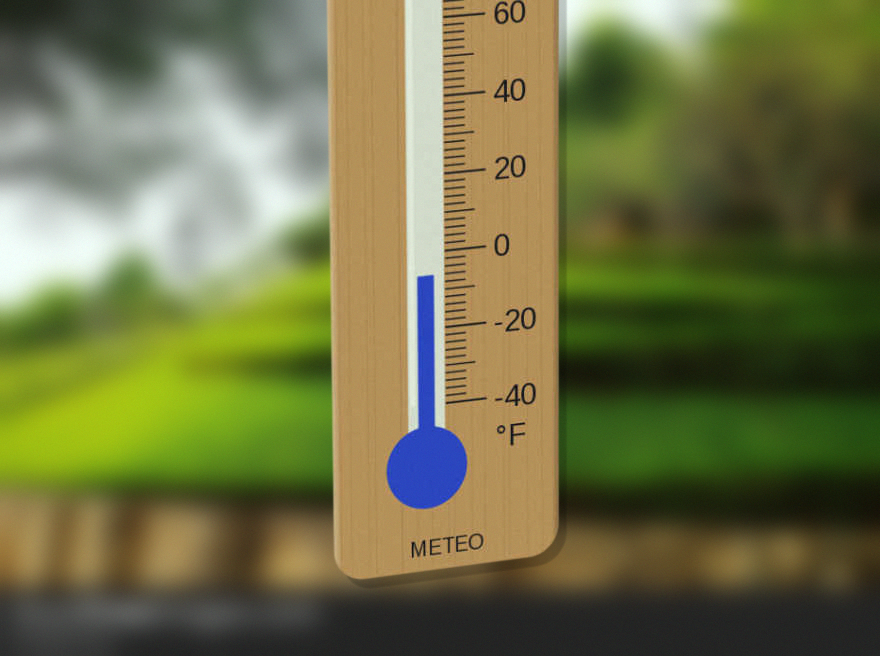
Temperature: -6 °F
